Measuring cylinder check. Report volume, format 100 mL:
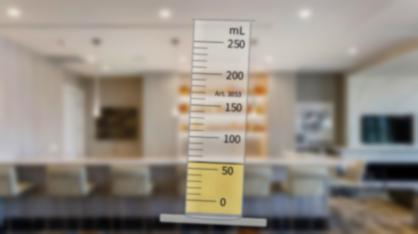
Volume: 60 mL
